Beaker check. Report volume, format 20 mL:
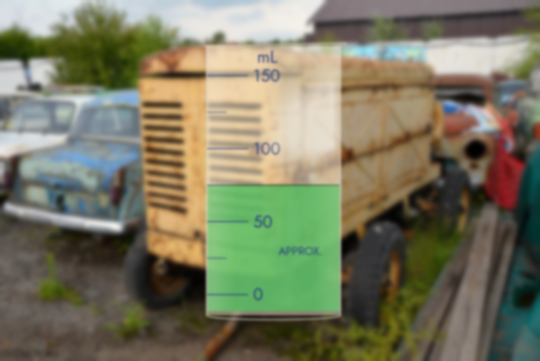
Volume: 75 mL
